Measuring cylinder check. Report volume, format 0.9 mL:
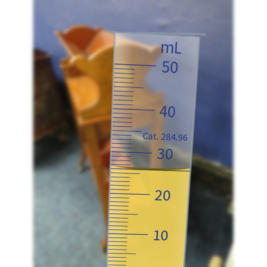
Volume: 26 mL
